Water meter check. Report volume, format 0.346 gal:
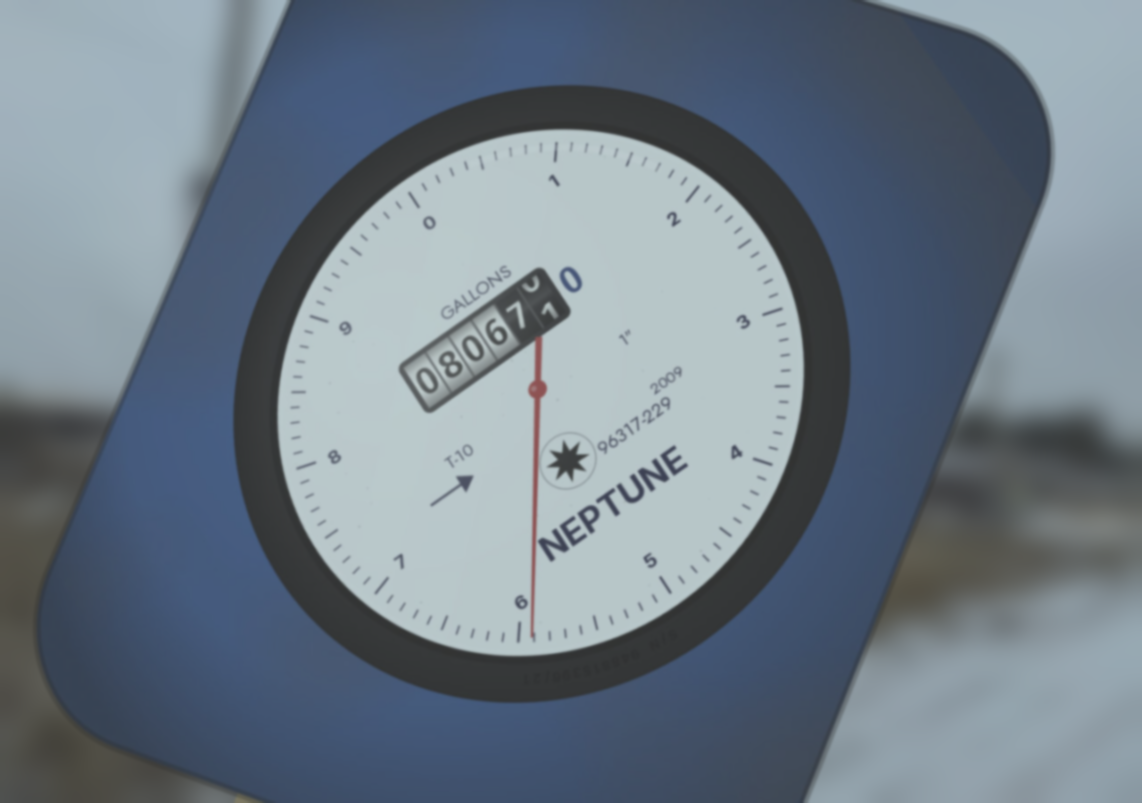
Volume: 806705.9 gal
